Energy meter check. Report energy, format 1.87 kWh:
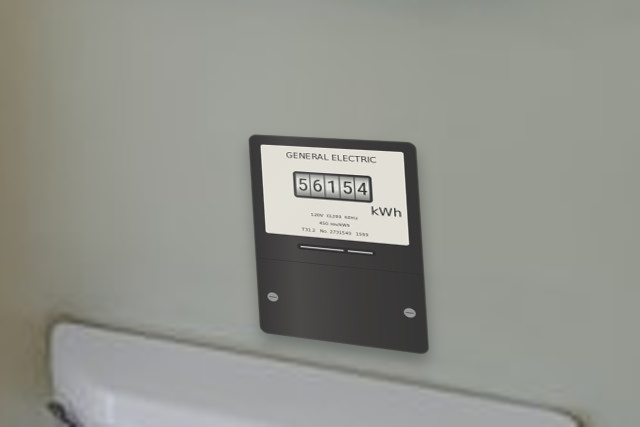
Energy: 56154 kWh
